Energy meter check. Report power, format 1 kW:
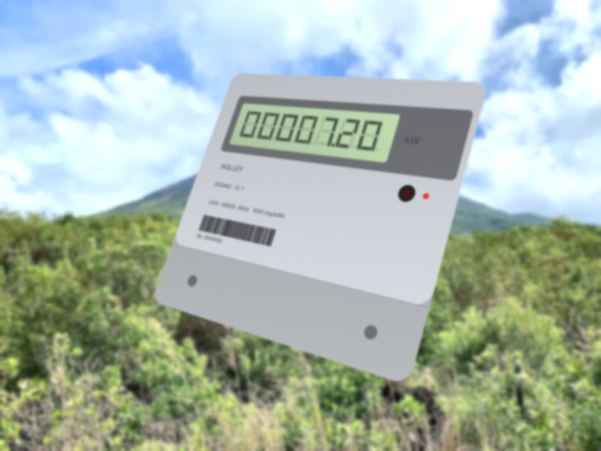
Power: 7.20 kW
